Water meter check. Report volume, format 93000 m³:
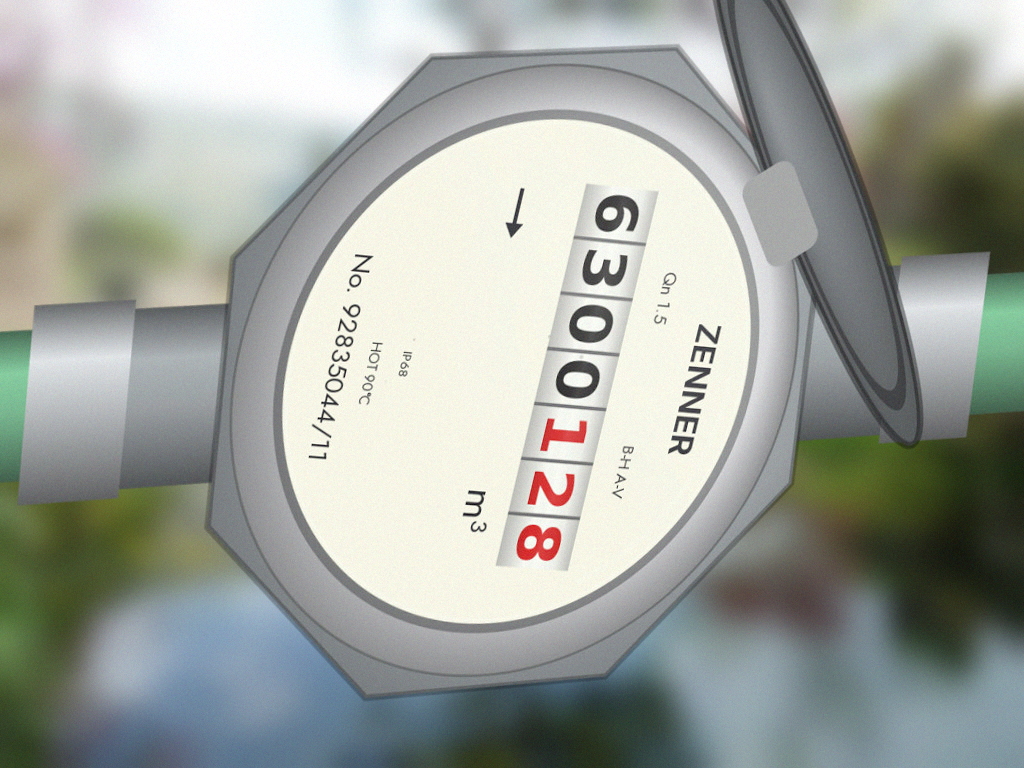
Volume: 6300.128 m³
